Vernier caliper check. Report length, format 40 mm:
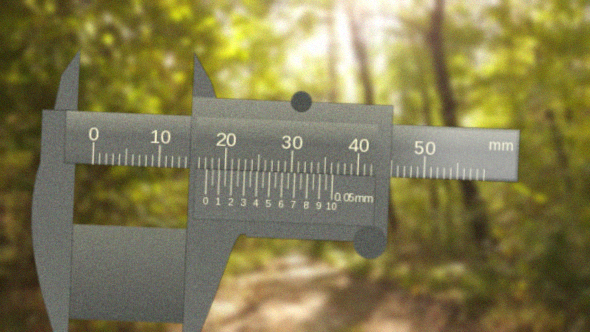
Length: 17.2 mm
